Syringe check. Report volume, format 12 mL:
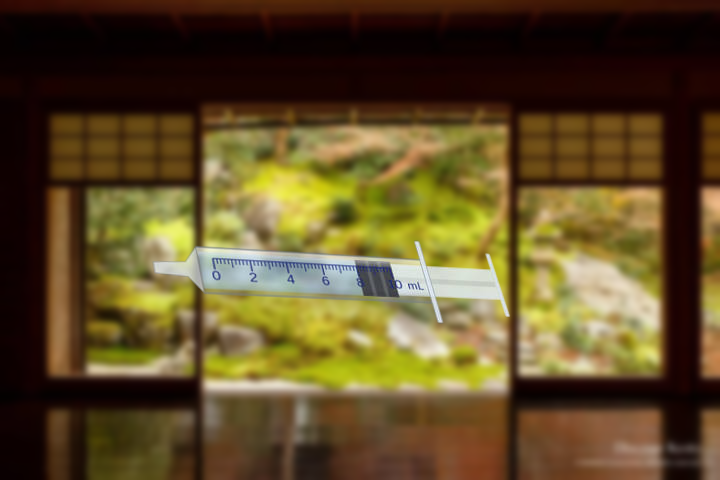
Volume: 8 mL
